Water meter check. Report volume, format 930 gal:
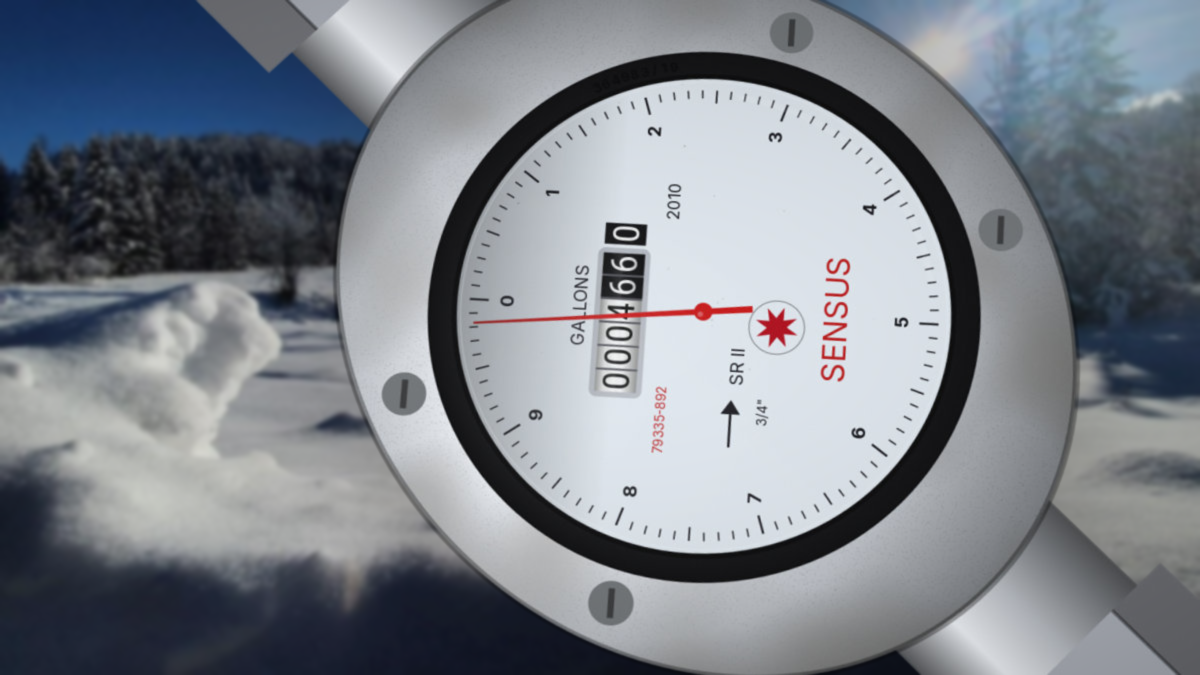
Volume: 4659.8 gal
